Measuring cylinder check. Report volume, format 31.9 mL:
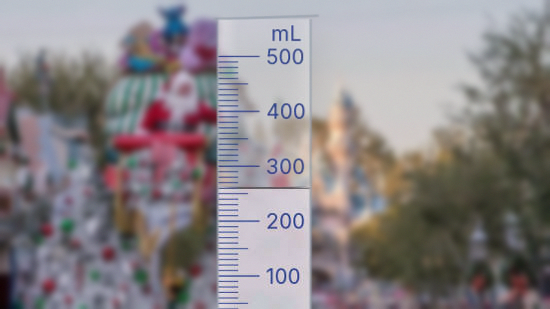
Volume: 260 mL
